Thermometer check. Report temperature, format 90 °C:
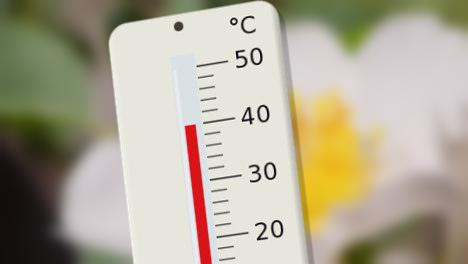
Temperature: 40 °C
